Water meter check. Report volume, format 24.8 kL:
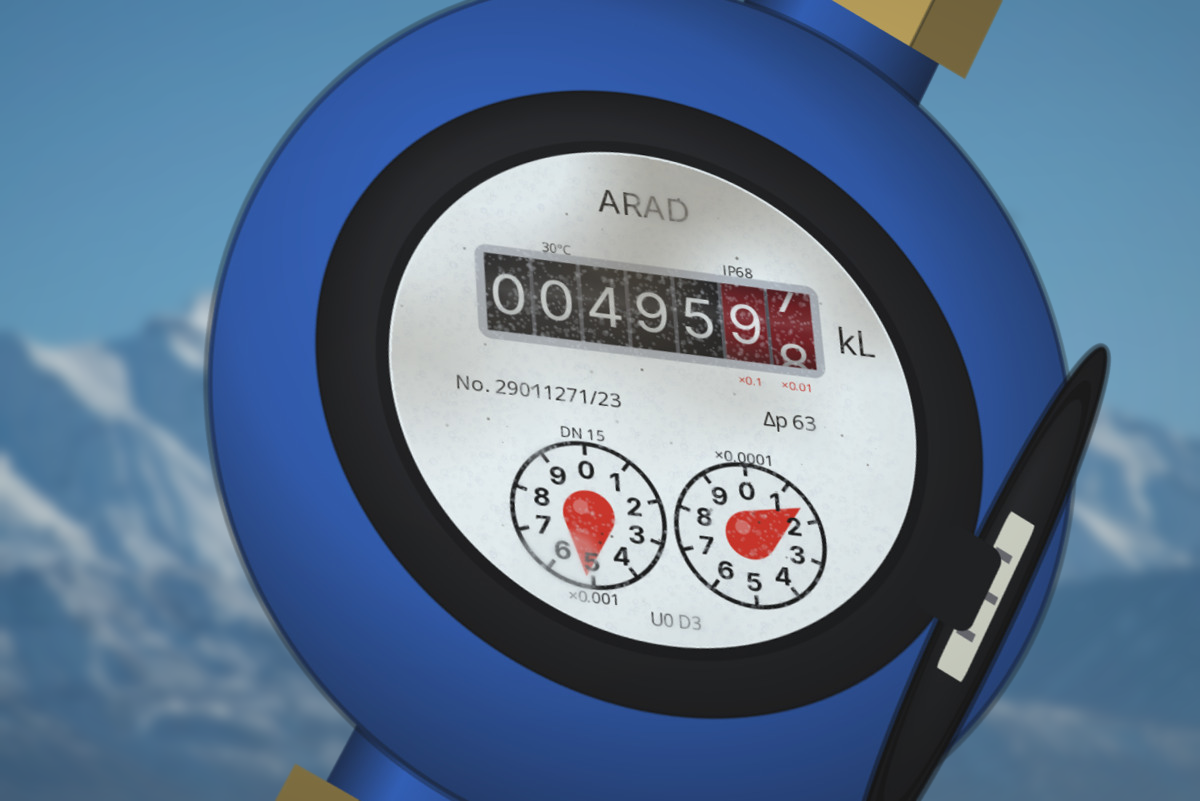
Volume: 495.9751 kL
